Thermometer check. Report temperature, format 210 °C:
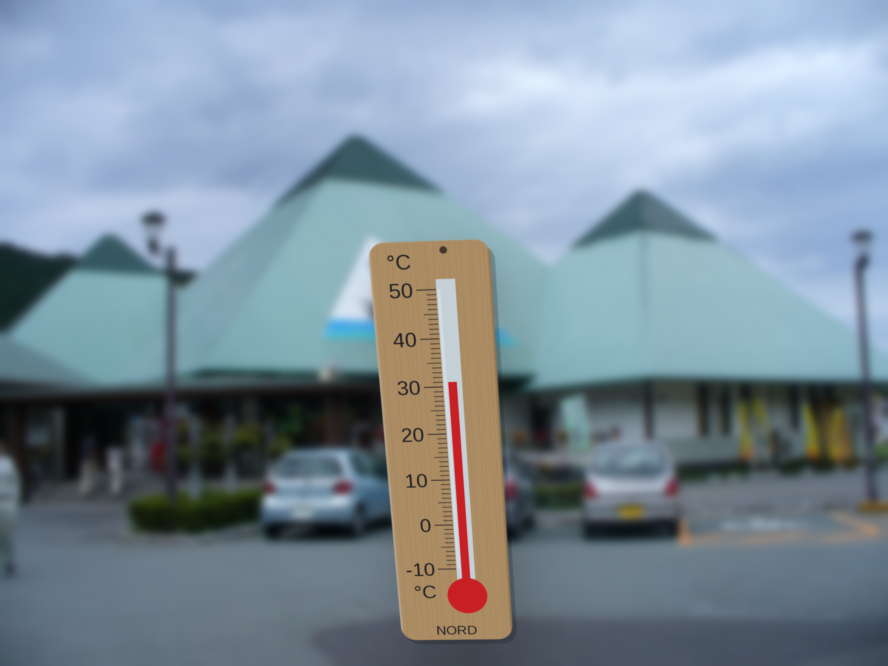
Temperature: 31 °C
